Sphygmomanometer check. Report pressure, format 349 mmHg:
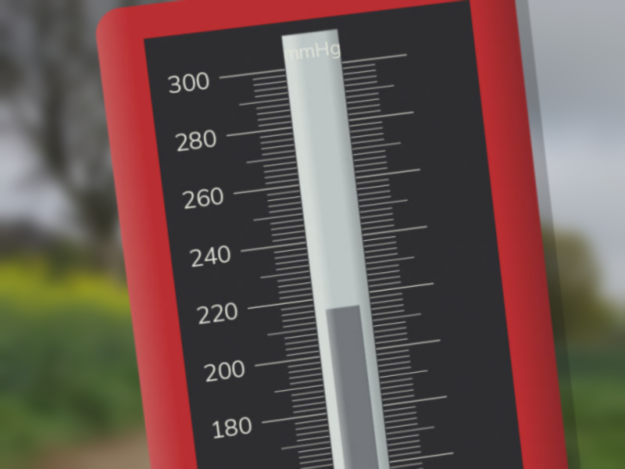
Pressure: 216 mmHg
